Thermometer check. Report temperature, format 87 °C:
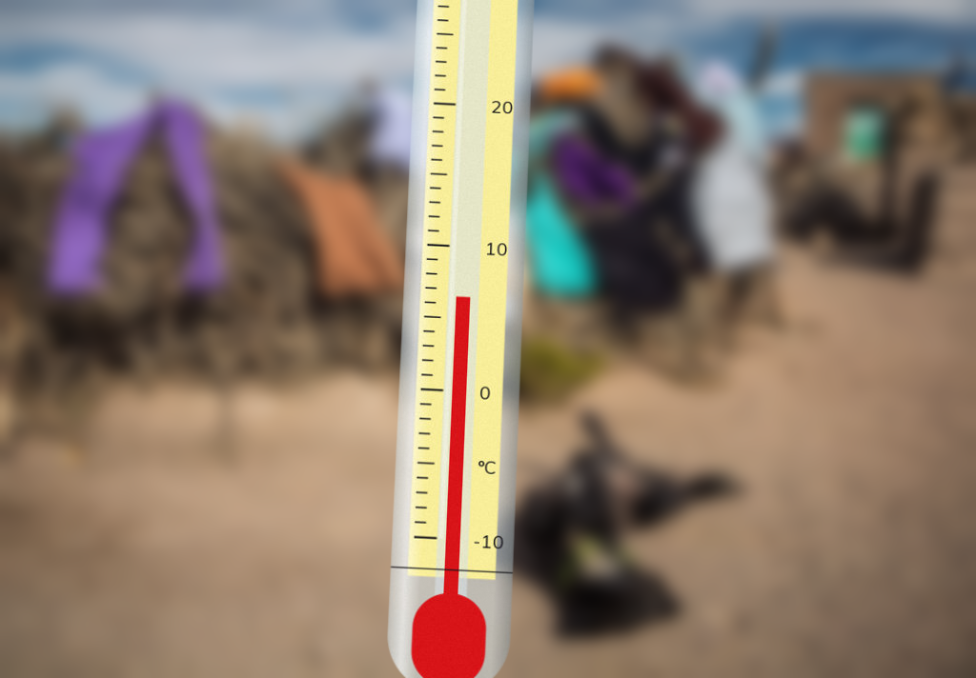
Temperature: 6.5 °C
